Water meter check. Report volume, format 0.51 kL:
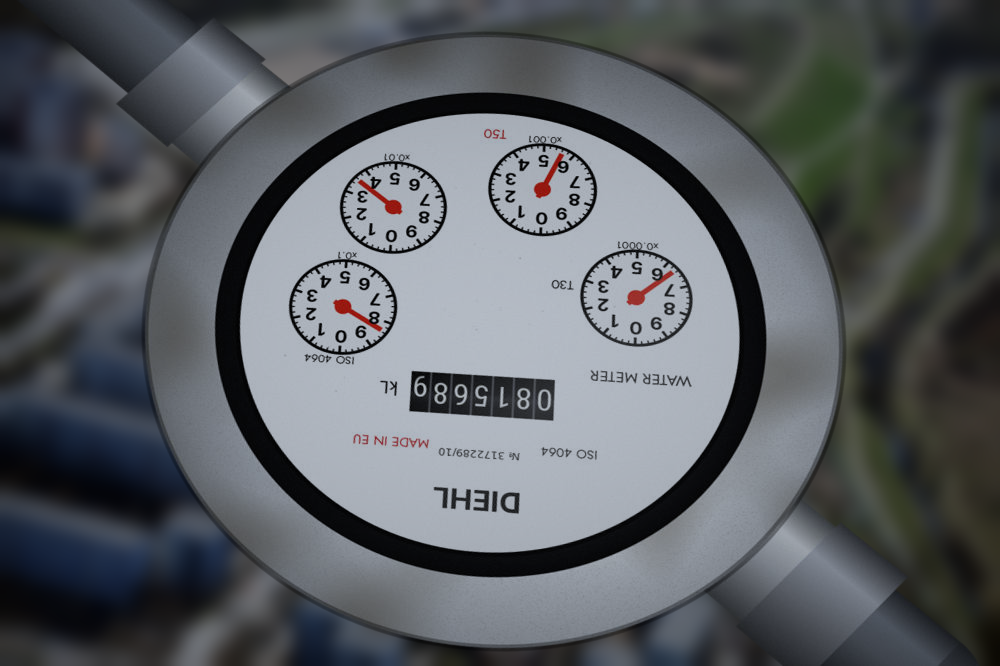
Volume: 815688.8356 kL
